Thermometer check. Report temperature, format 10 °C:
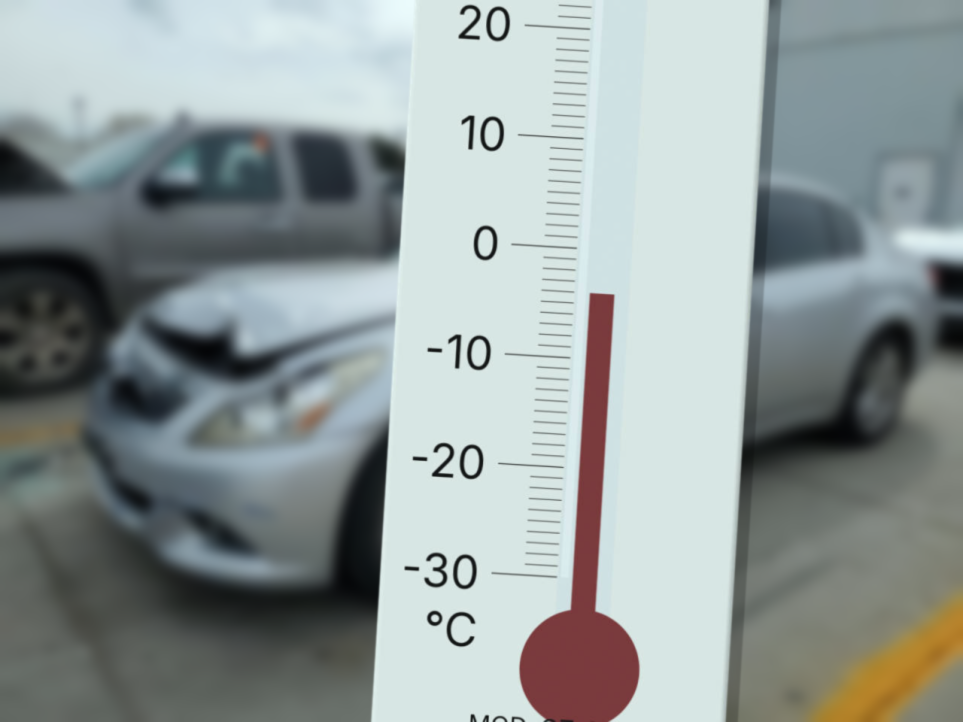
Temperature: -4 °C
